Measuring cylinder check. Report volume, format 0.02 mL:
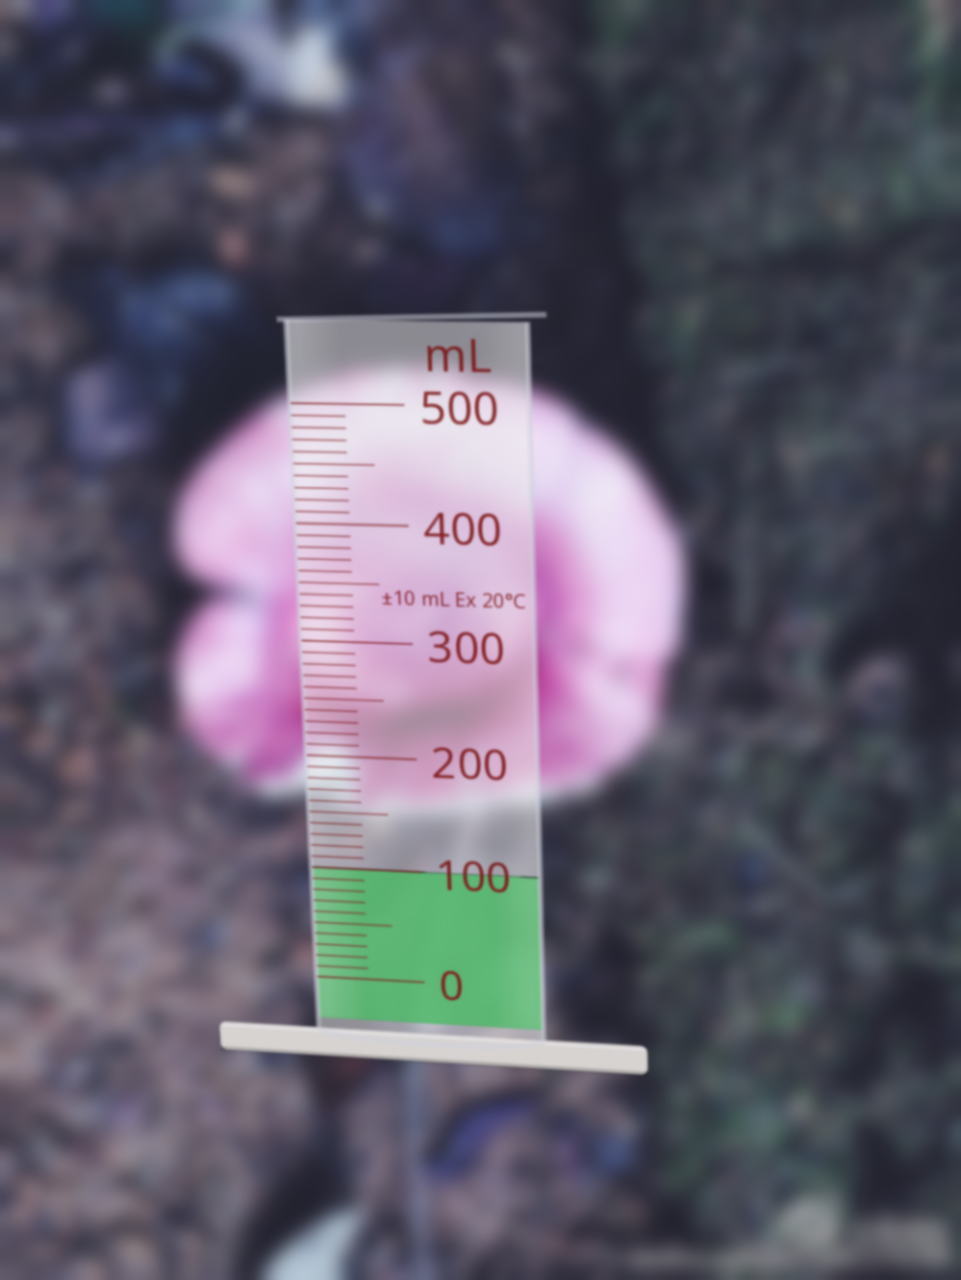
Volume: 100 mL
